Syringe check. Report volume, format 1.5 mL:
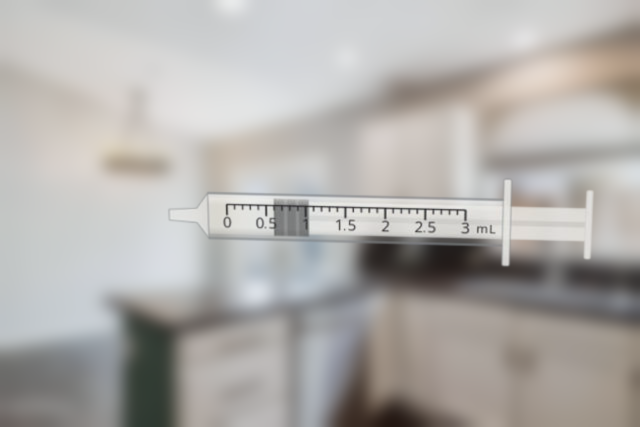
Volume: 0.6 mL
